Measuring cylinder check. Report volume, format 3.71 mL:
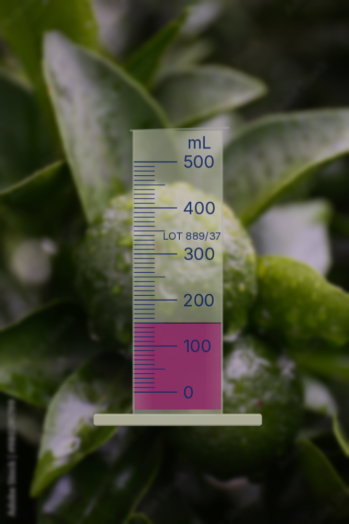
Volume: 150 mL
